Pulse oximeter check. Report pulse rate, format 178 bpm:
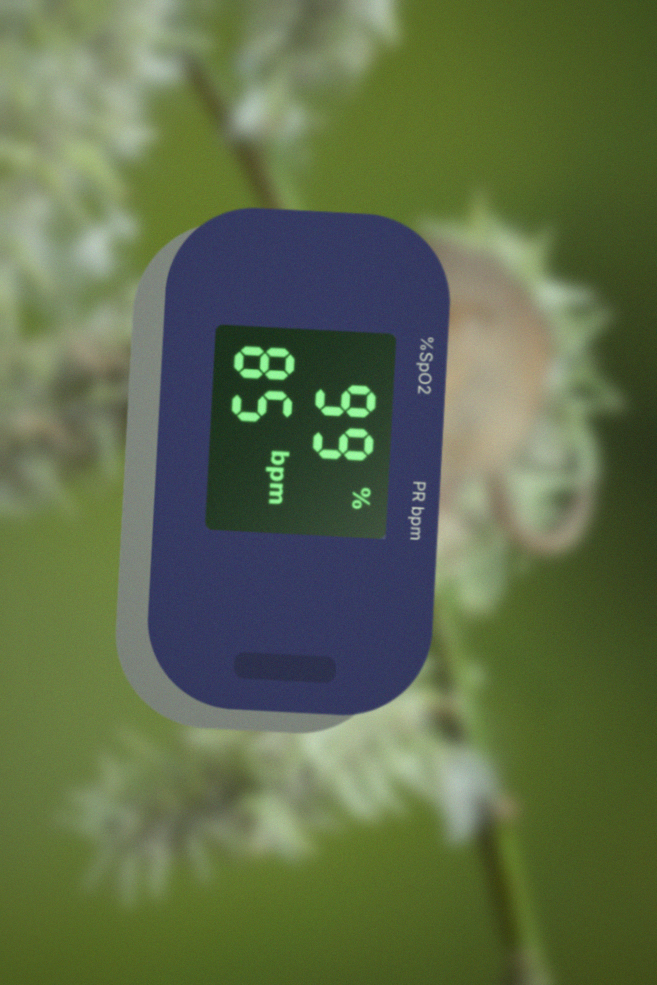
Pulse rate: 85 bpm
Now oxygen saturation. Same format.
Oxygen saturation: 99 %
